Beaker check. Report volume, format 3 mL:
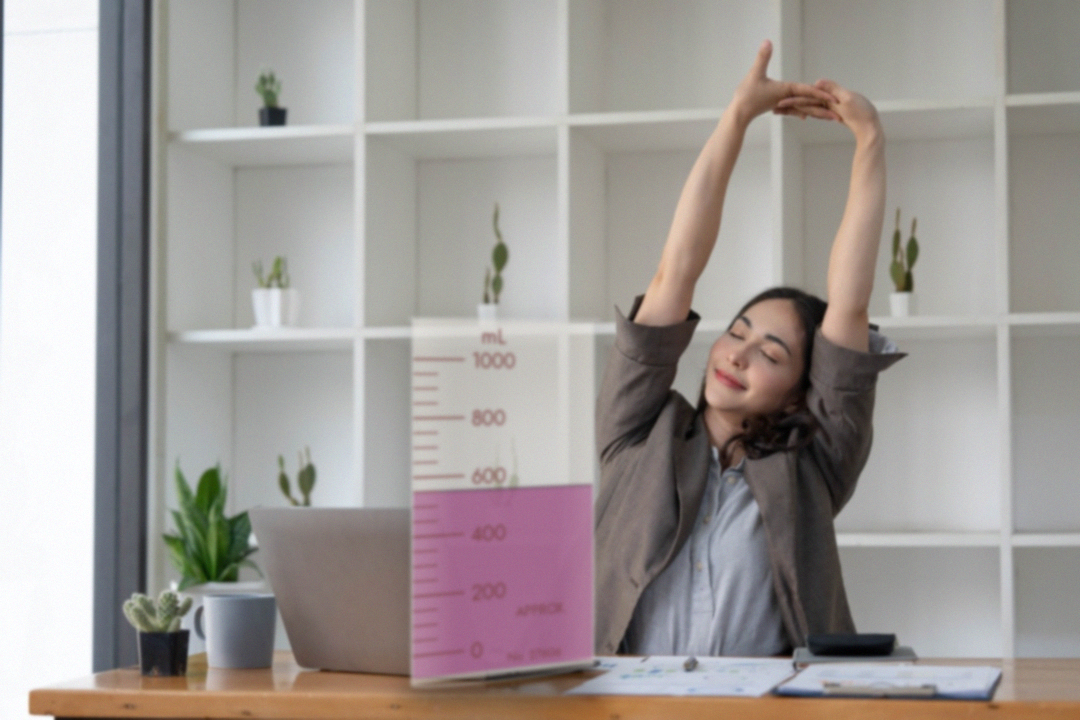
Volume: 550 mL
